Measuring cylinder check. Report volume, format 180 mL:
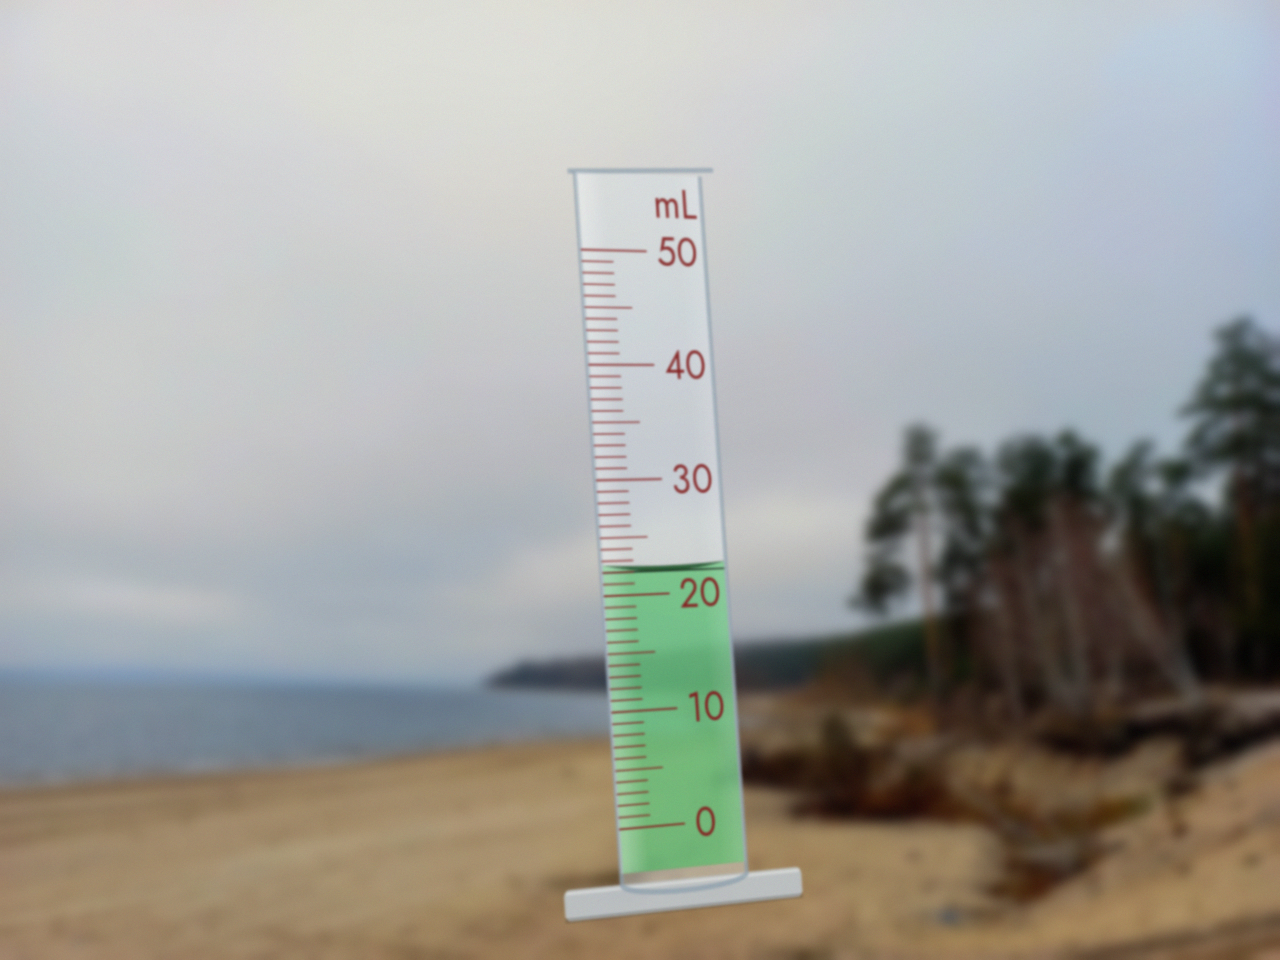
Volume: 22 mL
